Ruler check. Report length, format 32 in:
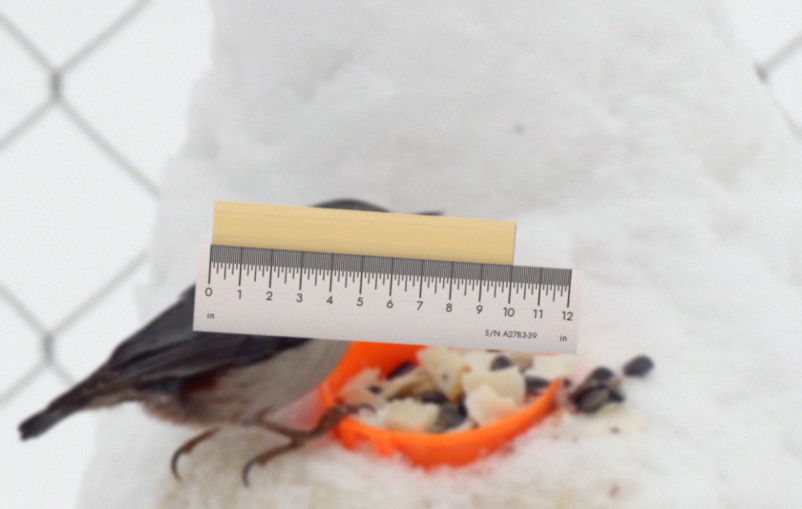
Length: 10 in
